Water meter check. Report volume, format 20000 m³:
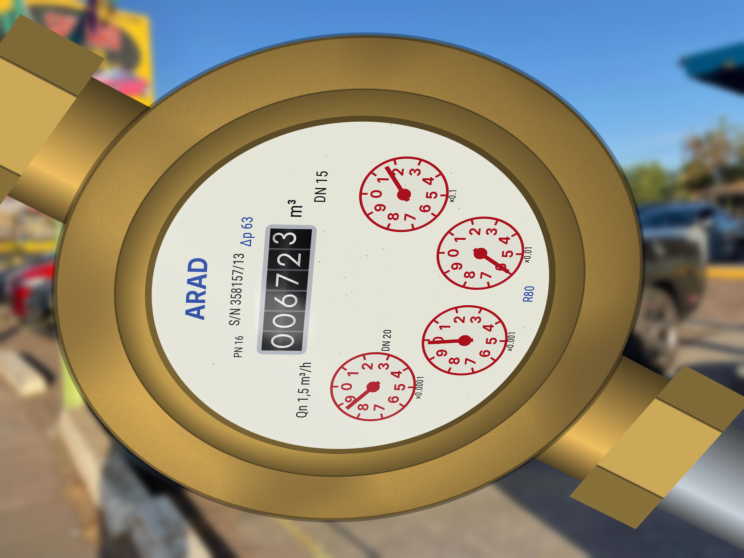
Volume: 6723.1598 m³
